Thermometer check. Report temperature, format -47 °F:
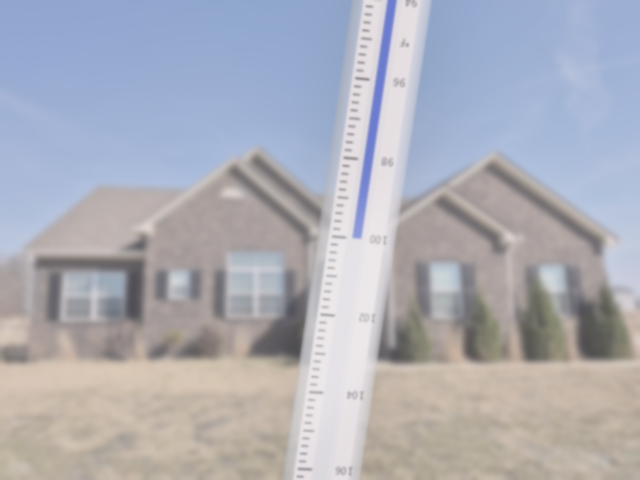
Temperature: 100 °F
